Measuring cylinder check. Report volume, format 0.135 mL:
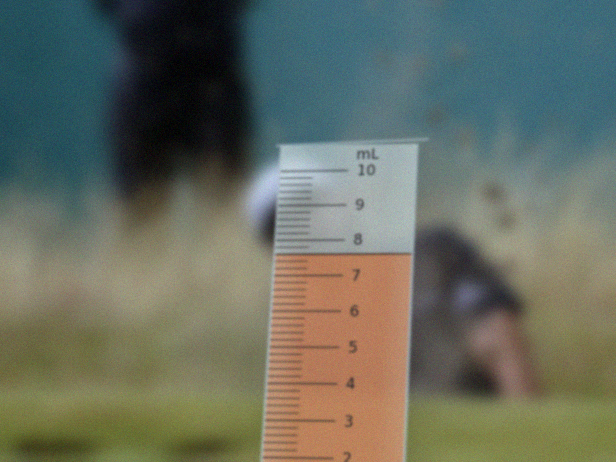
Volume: 7.6 mL
